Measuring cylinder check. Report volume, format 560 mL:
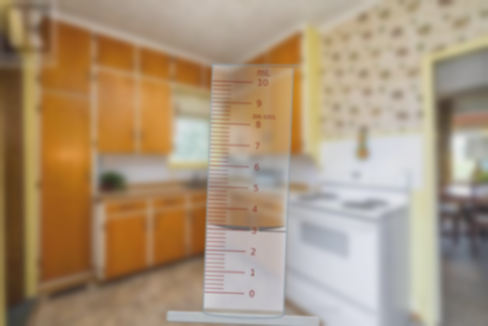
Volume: 3 mL
